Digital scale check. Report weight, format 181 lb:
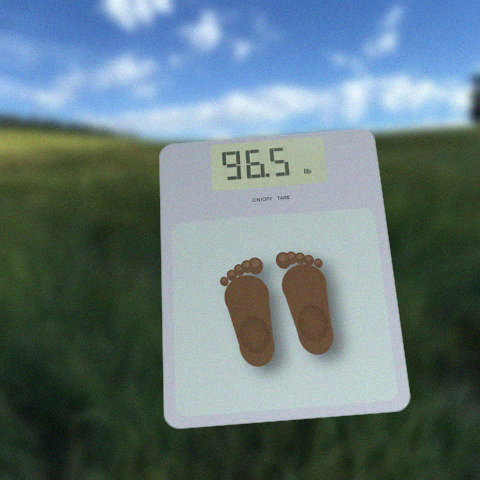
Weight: 96.5 lb
